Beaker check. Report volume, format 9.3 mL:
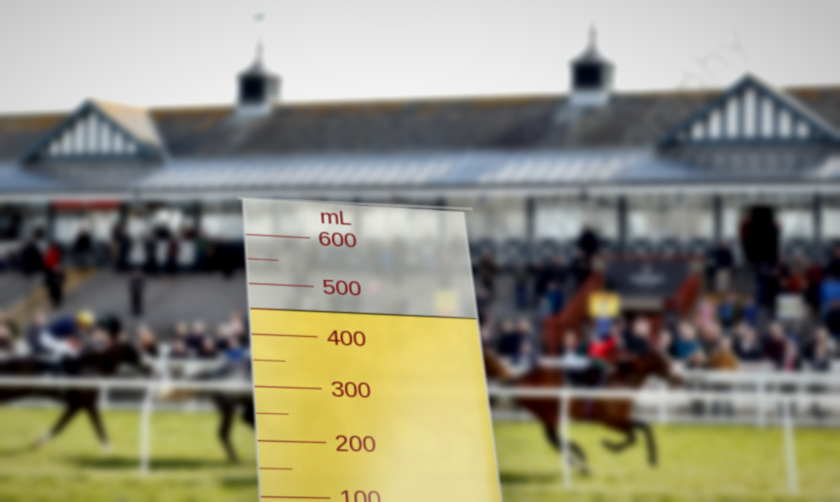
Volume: 450 mL
